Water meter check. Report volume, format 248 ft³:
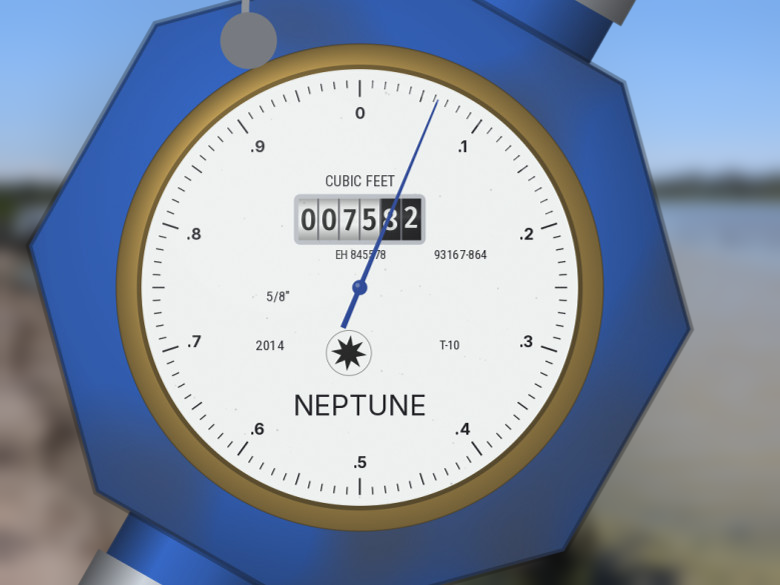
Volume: 7582.06 ft³
